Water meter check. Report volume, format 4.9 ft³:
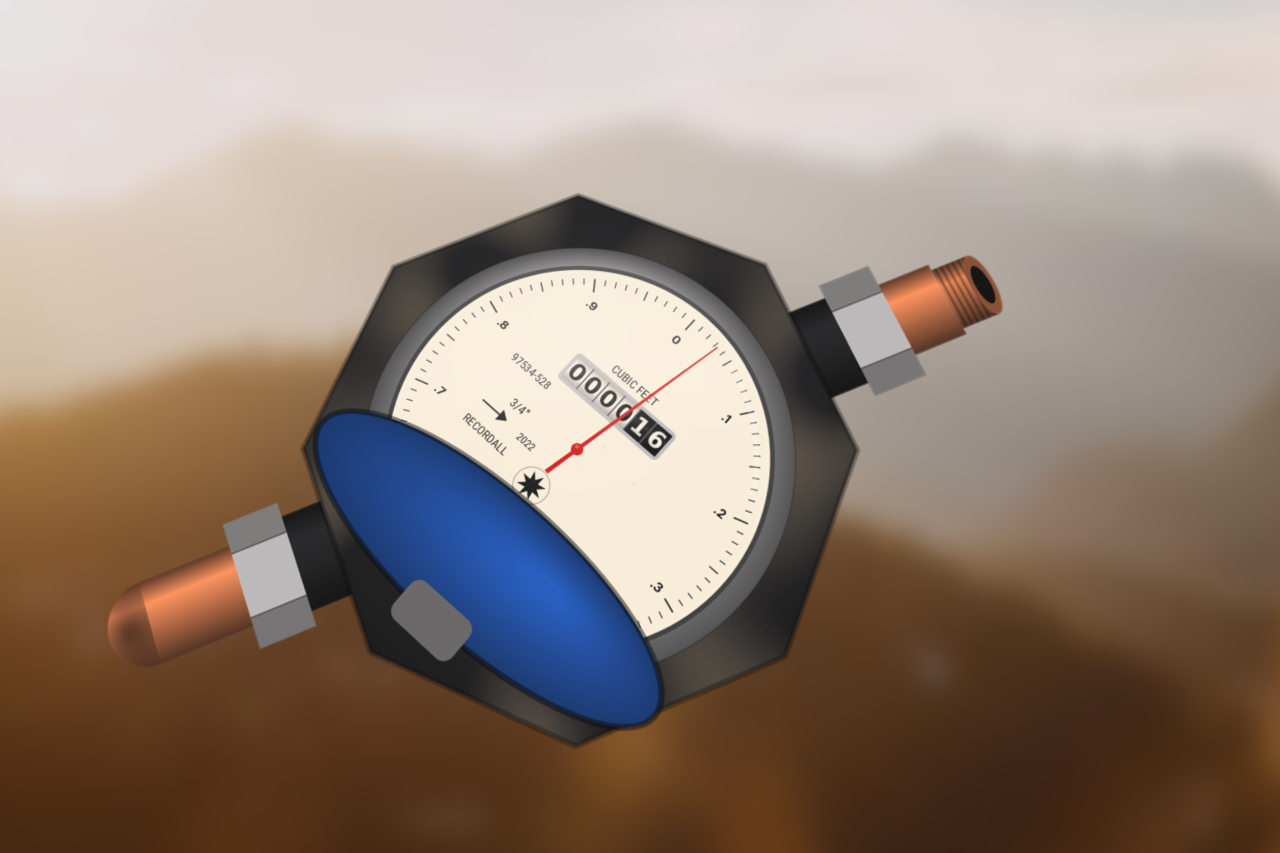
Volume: 16.03 ft³
